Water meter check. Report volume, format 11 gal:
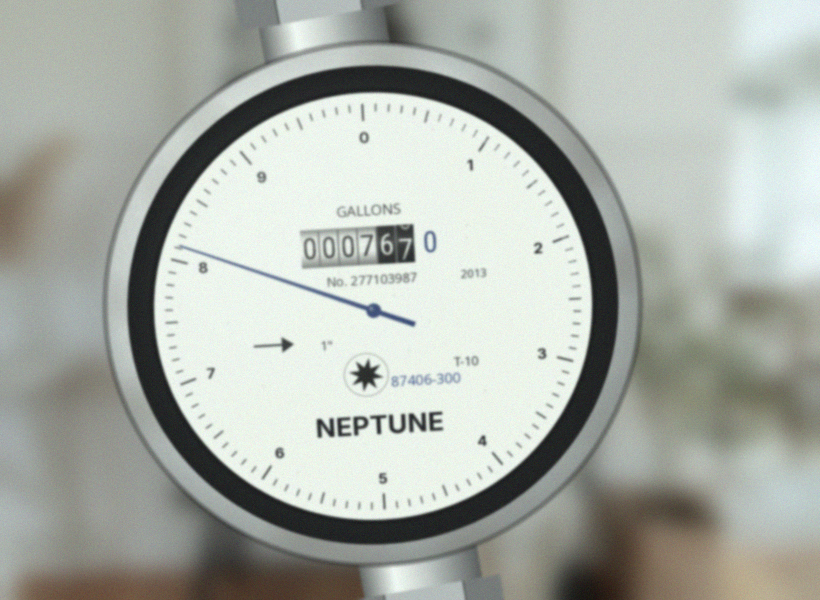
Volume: 7668.1 gal
